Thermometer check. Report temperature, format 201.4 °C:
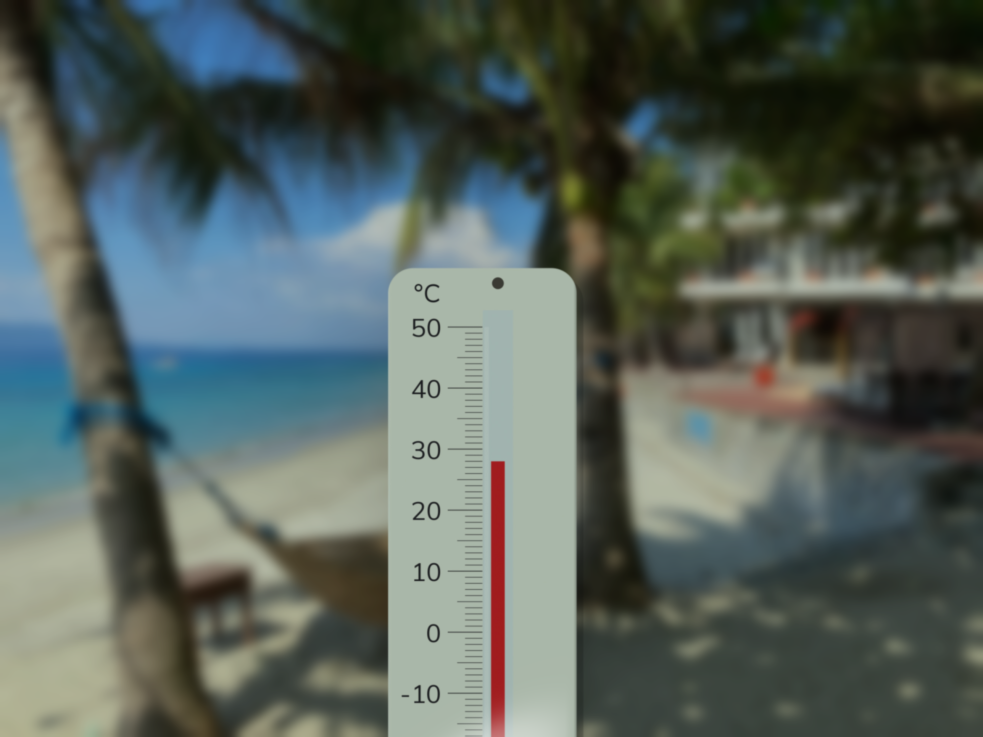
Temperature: 28 °C
